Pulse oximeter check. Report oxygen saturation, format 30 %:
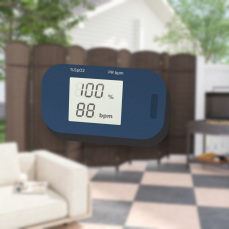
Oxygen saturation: 100 %
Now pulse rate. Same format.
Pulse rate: 88 bpm
